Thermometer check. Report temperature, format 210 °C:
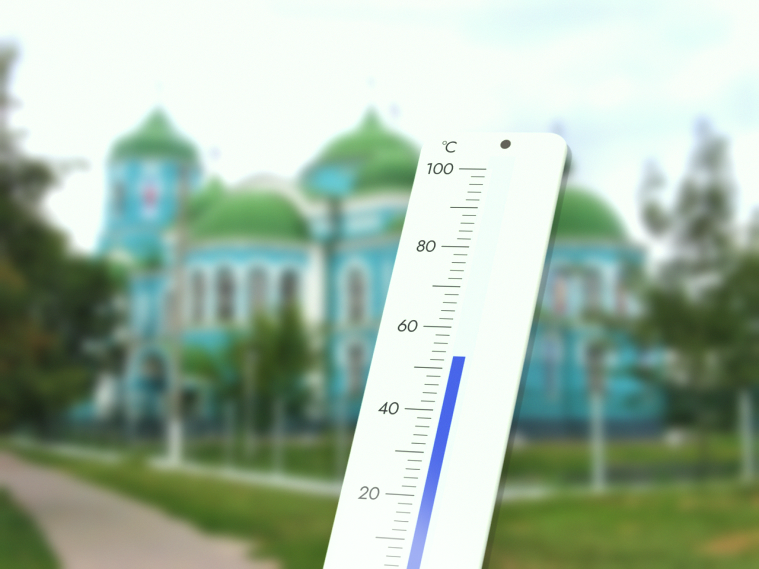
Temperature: 53 °C
